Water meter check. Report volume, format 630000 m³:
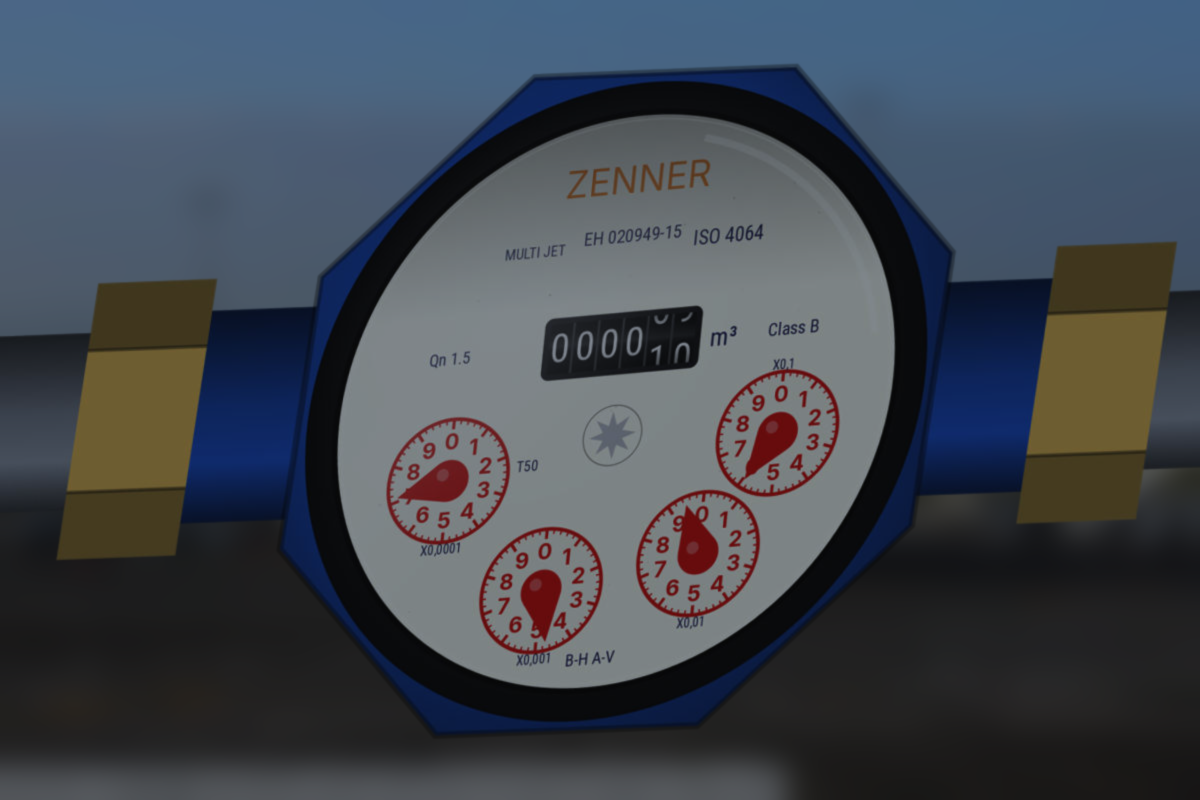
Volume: 9.5947 m³
